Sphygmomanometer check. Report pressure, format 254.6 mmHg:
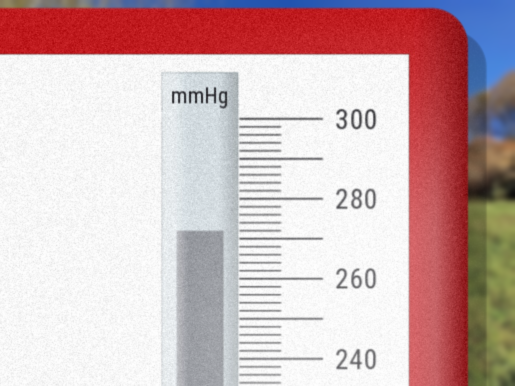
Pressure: 272 mmHg
